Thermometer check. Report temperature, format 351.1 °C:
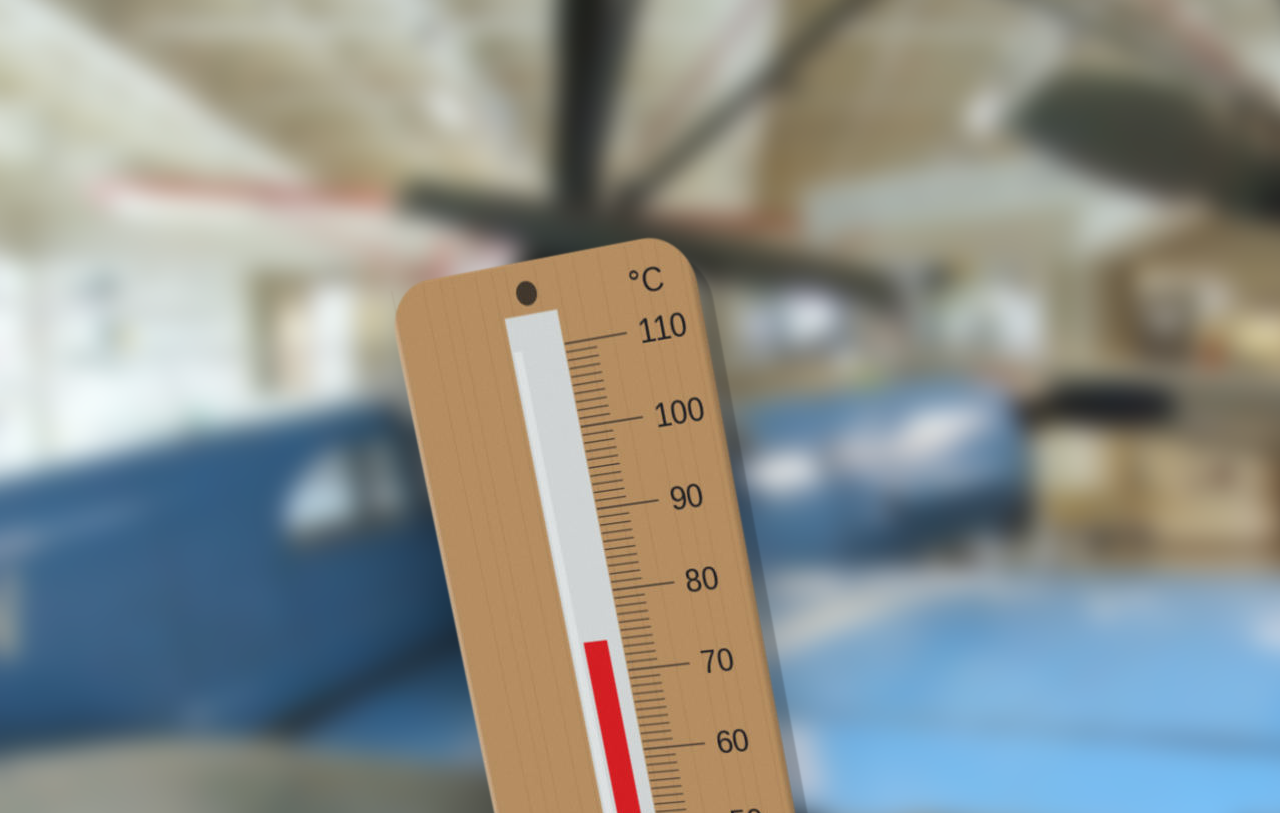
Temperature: 74 °C
